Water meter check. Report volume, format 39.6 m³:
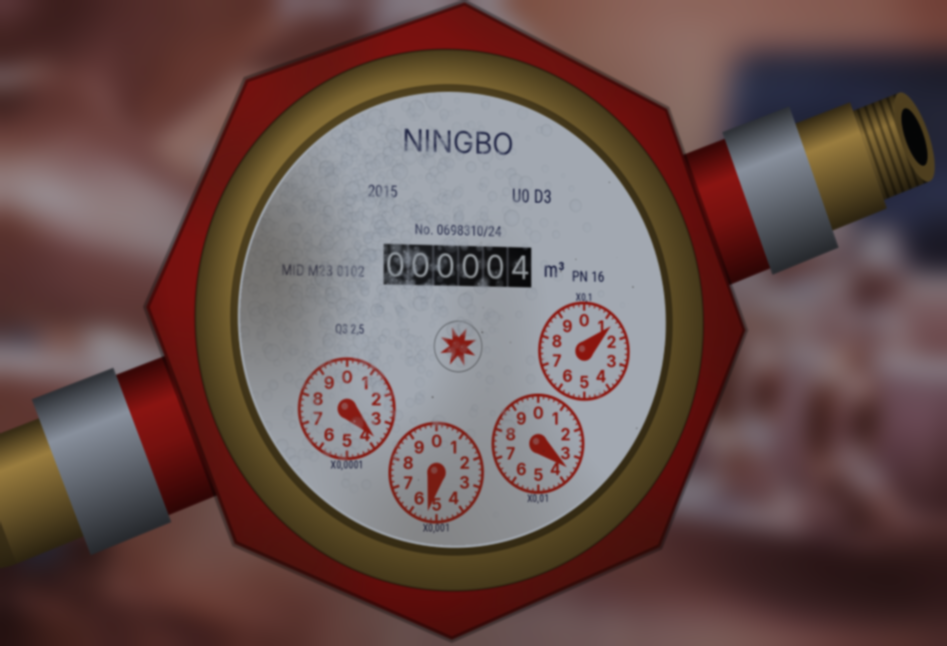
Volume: 4.1353 m³
